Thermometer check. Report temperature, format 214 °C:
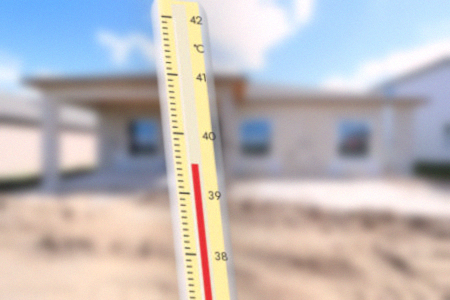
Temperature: 39.5 °C
